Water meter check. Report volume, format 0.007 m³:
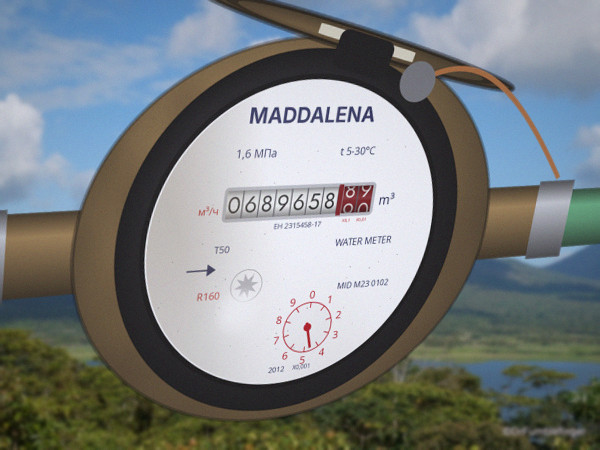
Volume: 689658.894 m³
